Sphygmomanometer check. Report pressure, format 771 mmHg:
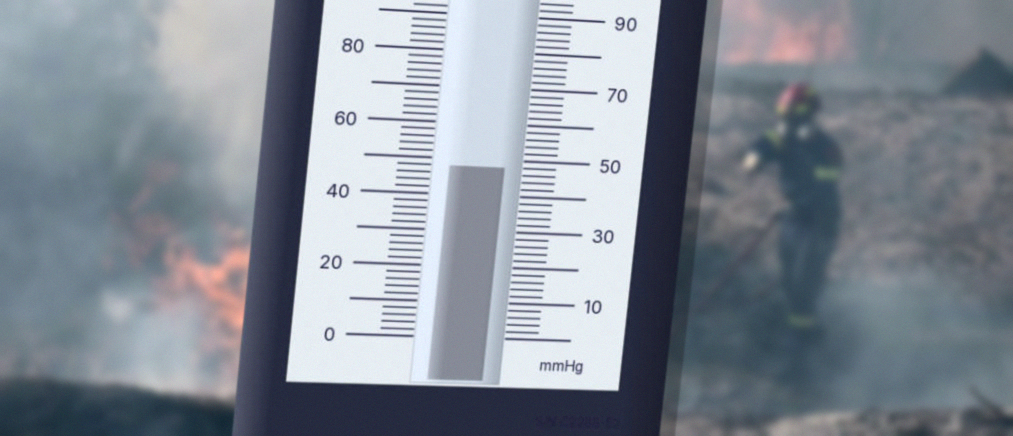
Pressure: 48 mmHg
